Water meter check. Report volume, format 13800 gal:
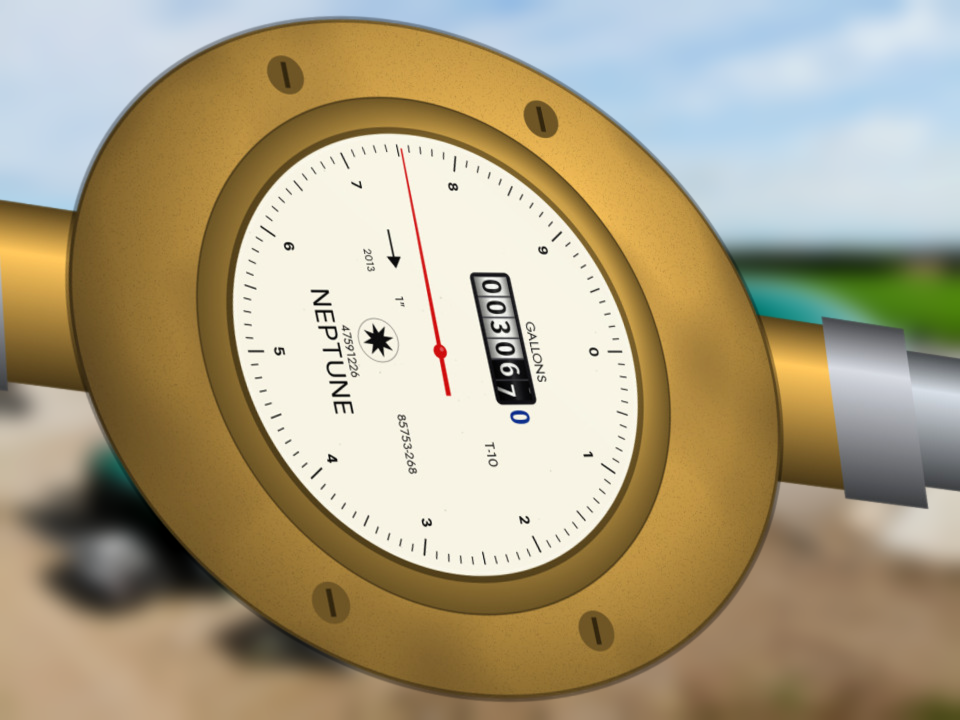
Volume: 30667.5 gal
